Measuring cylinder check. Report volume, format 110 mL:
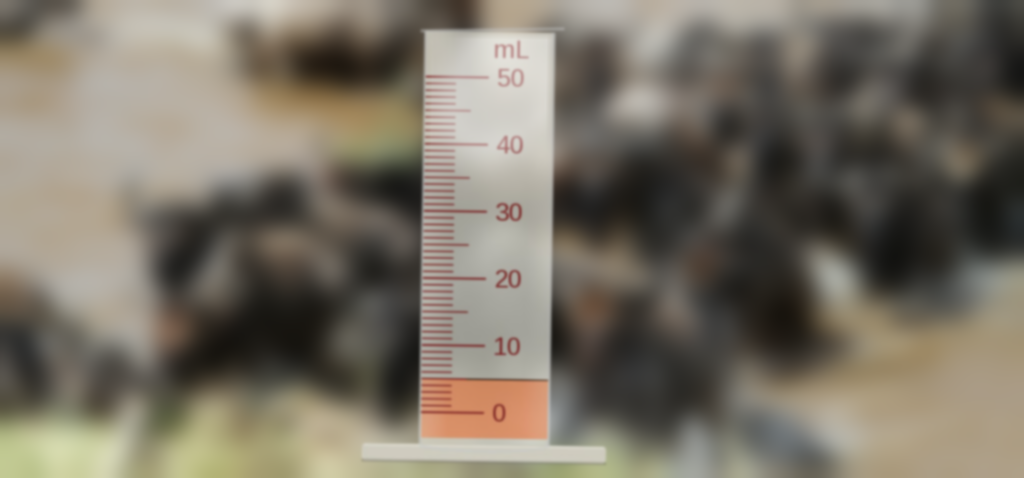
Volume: 5 mL
